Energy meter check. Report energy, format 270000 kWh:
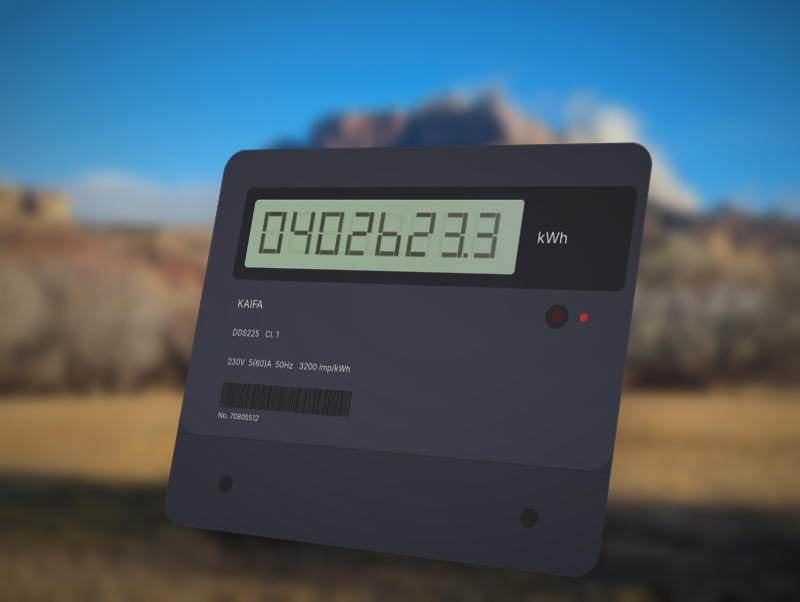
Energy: 402623.3 kWh
